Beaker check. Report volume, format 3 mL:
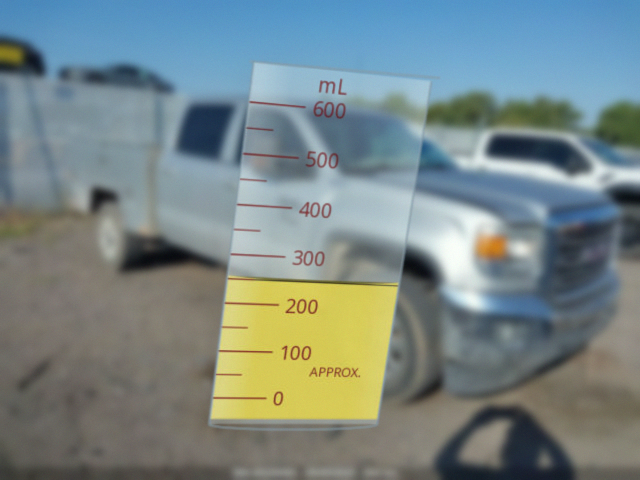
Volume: 250 mL
